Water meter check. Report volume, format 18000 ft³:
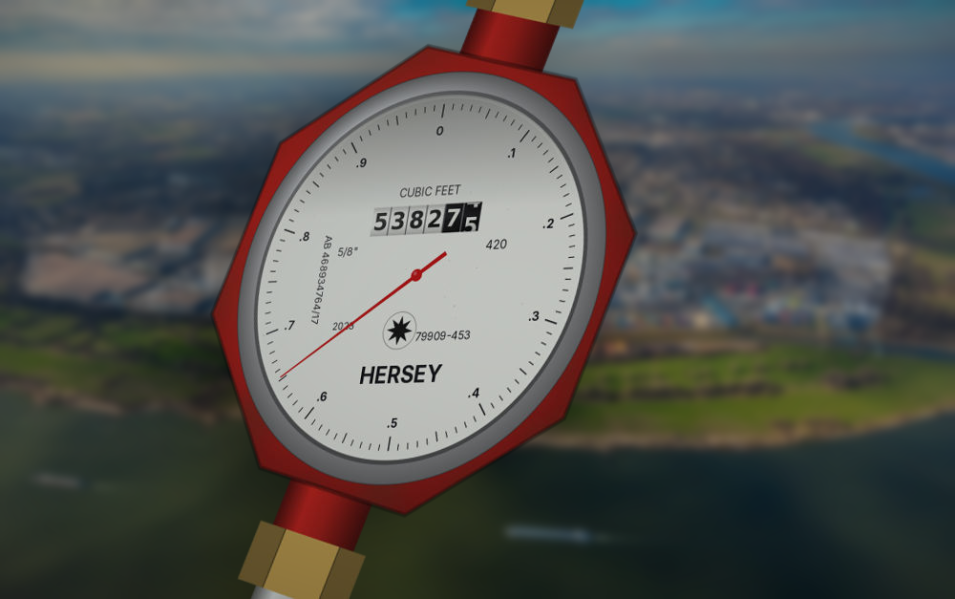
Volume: 538274.65 ft³
